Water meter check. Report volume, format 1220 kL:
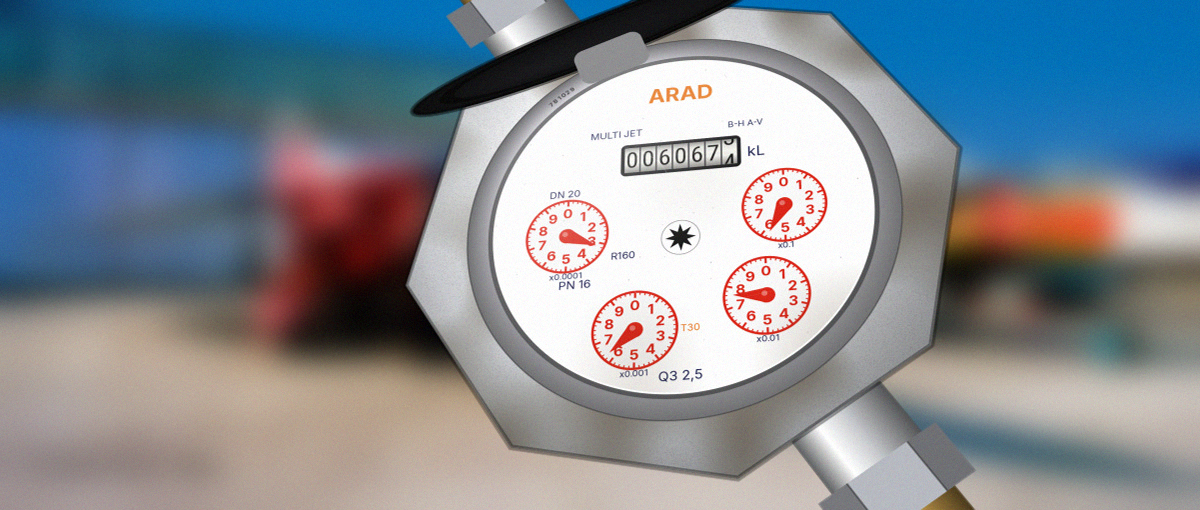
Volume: 60673.5763 kL
